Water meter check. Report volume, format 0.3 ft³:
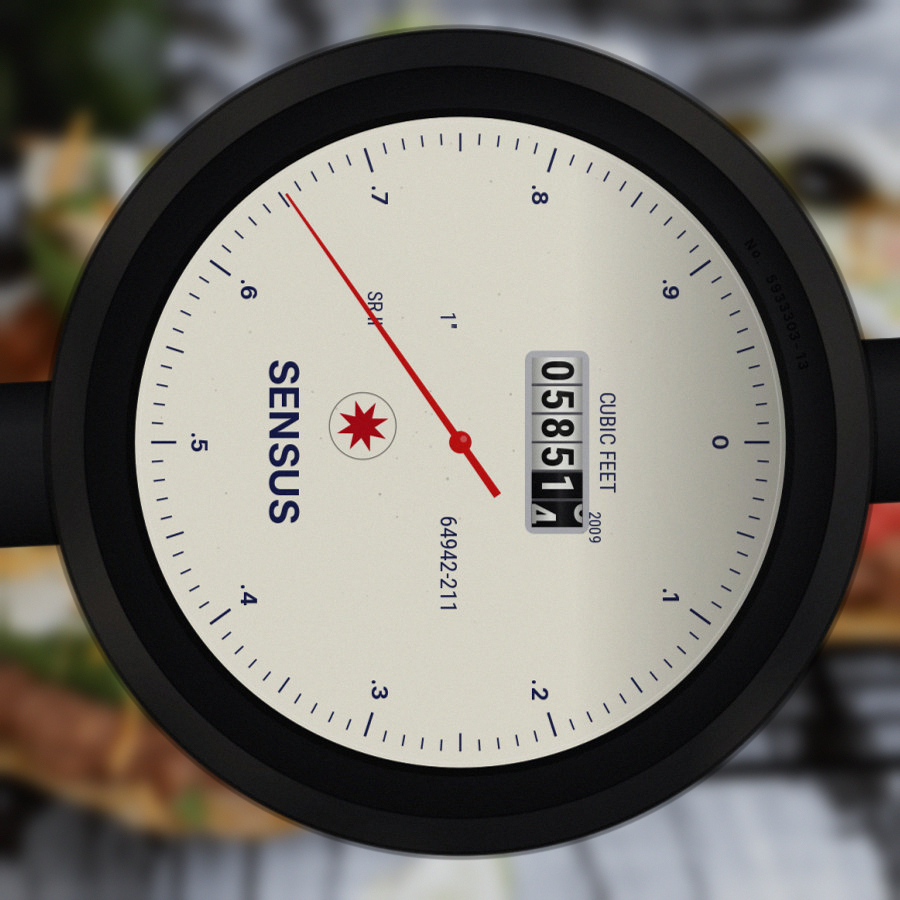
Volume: 58513.65 ft³
